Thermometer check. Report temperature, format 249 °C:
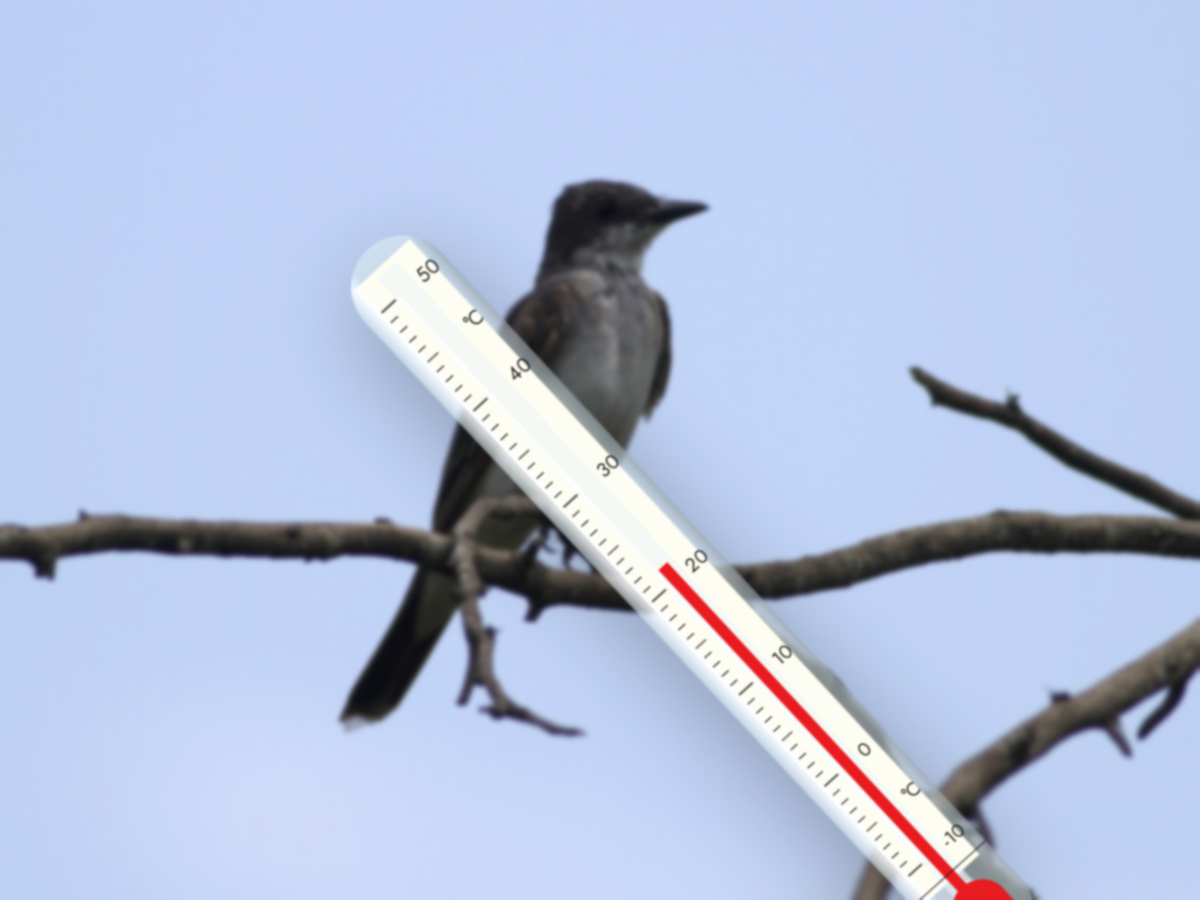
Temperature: 21.5 °C
